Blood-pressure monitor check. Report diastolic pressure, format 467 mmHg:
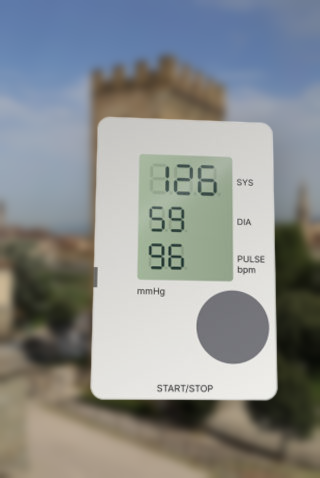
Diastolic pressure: 59 mmHg
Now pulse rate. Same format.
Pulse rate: 96 bpm
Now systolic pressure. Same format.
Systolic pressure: 126 mmHg
